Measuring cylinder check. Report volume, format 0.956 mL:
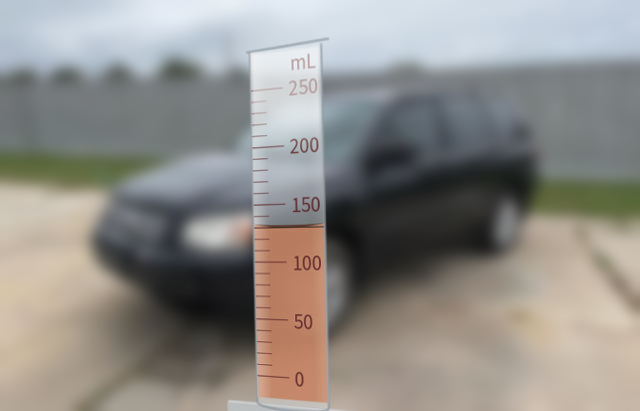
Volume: 130 mL
